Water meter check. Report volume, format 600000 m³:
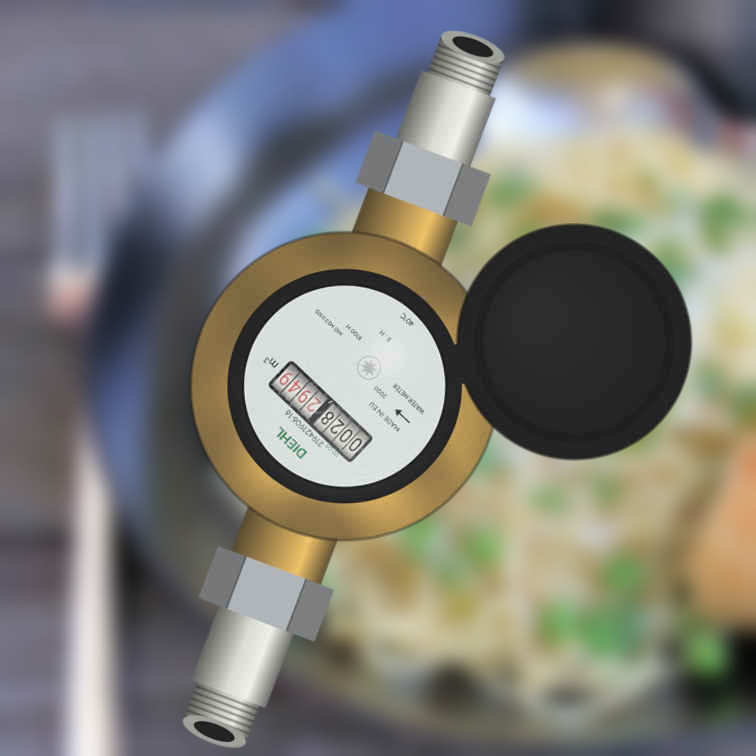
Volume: 28.2949 m³
